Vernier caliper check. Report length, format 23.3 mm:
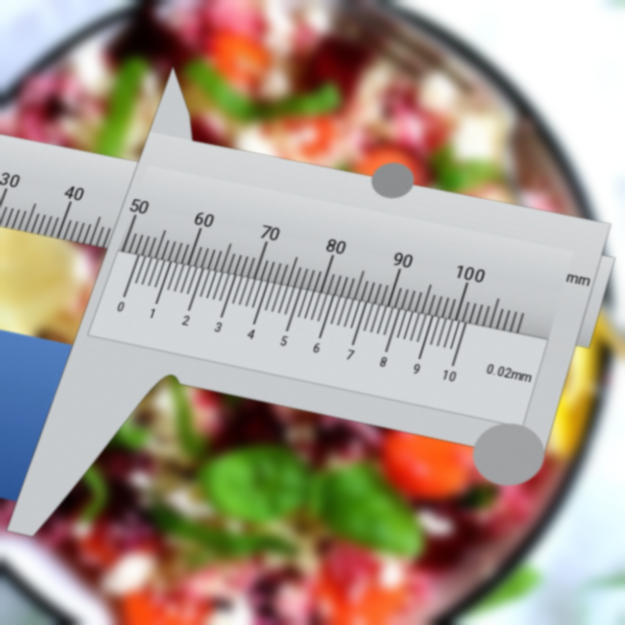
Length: 52.5 mm
